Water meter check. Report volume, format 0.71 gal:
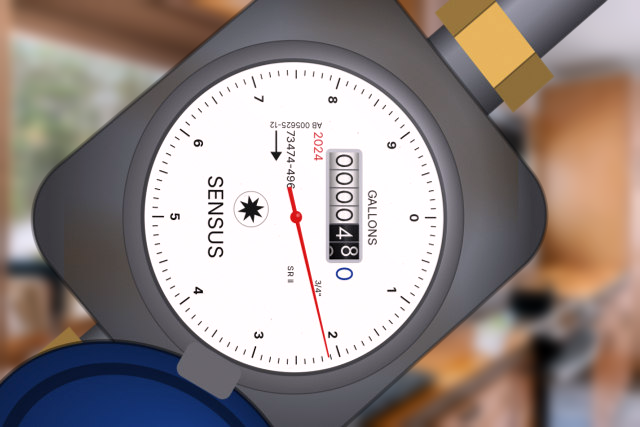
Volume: 482.1 gal
